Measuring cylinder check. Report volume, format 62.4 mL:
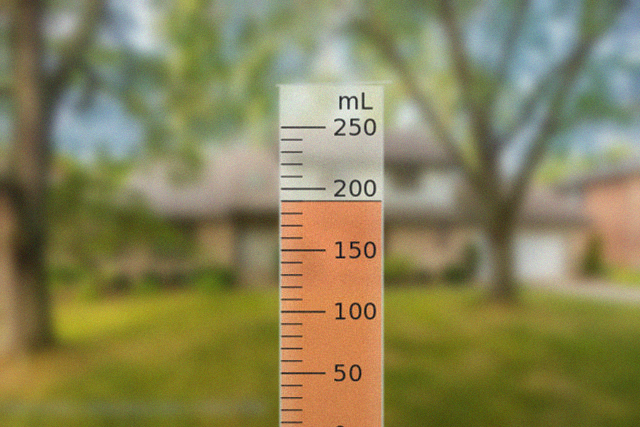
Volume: 190 mL
